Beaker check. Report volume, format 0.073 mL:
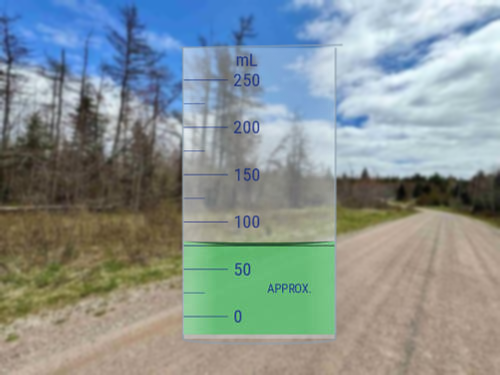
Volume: 75 mL
